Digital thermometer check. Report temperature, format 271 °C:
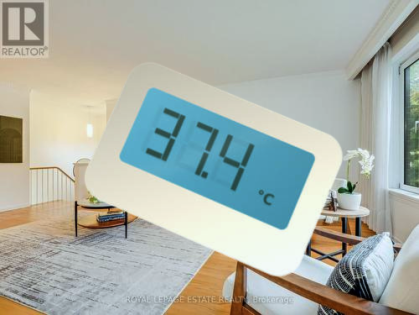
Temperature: 37.4 °C
